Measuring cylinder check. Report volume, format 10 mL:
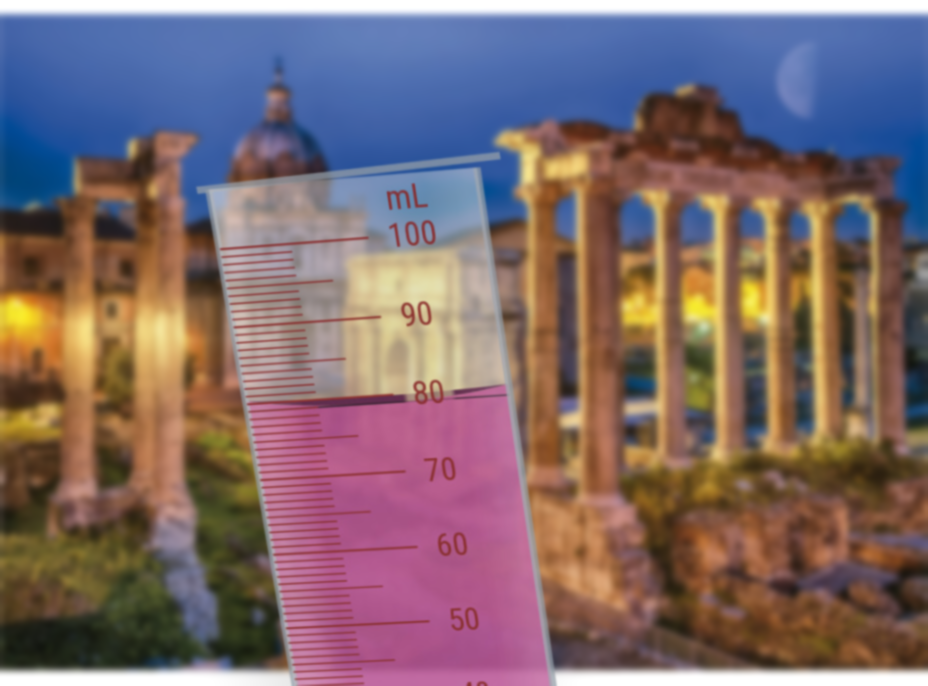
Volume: 79 mL
